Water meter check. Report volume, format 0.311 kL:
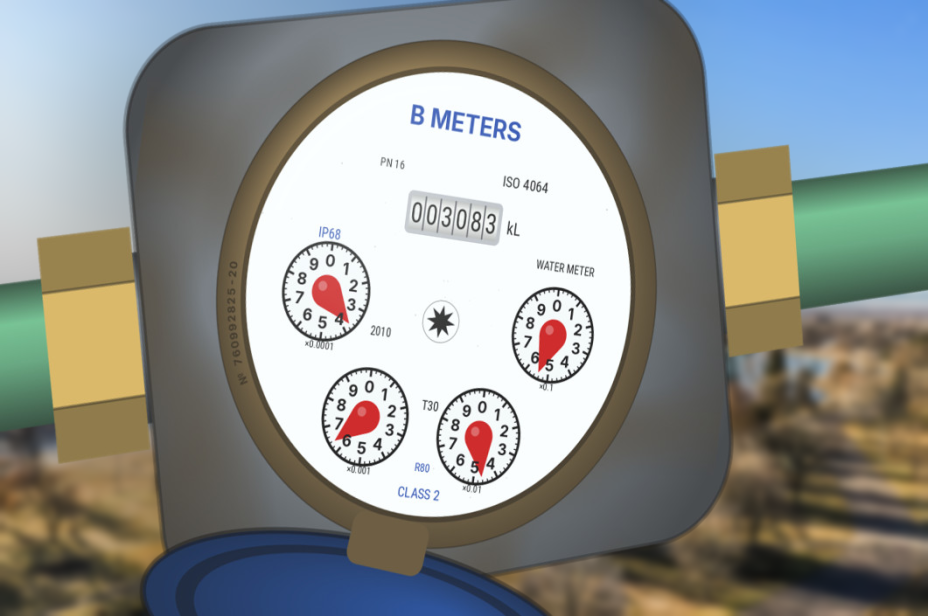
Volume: 3083.5463 kL
